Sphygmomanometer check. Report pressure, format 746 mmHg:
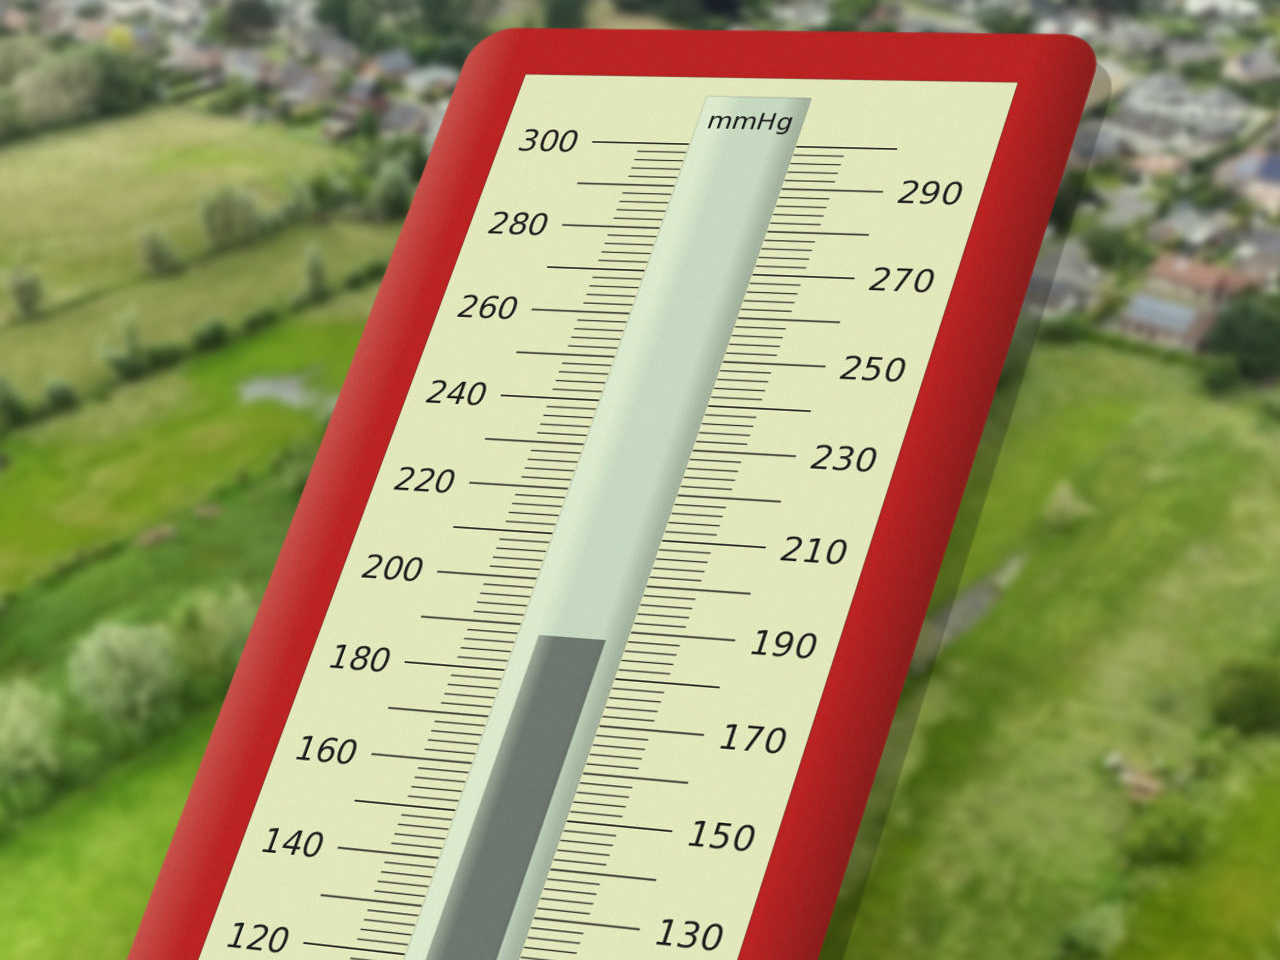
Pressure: 188 mmHg
